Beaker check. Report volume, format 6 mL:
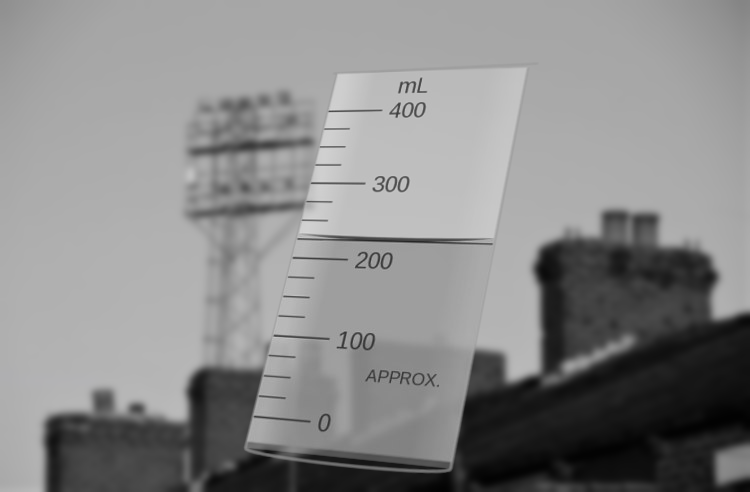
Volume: 225 mL
